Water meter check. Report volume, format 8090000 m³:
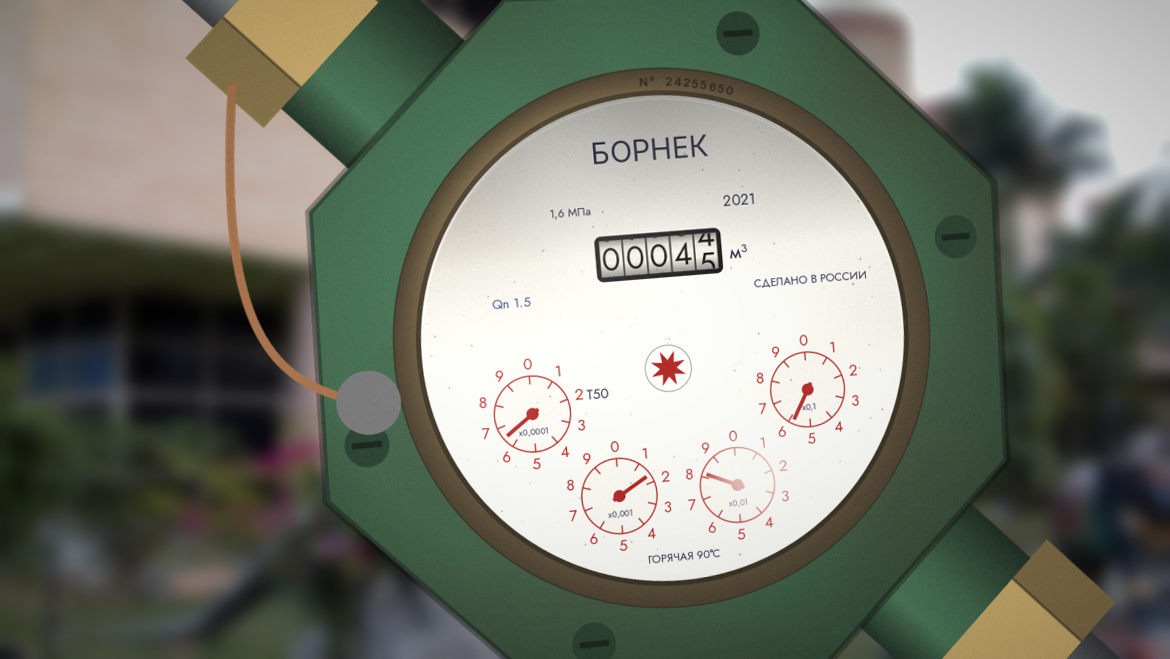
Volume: 44.5816 m³
